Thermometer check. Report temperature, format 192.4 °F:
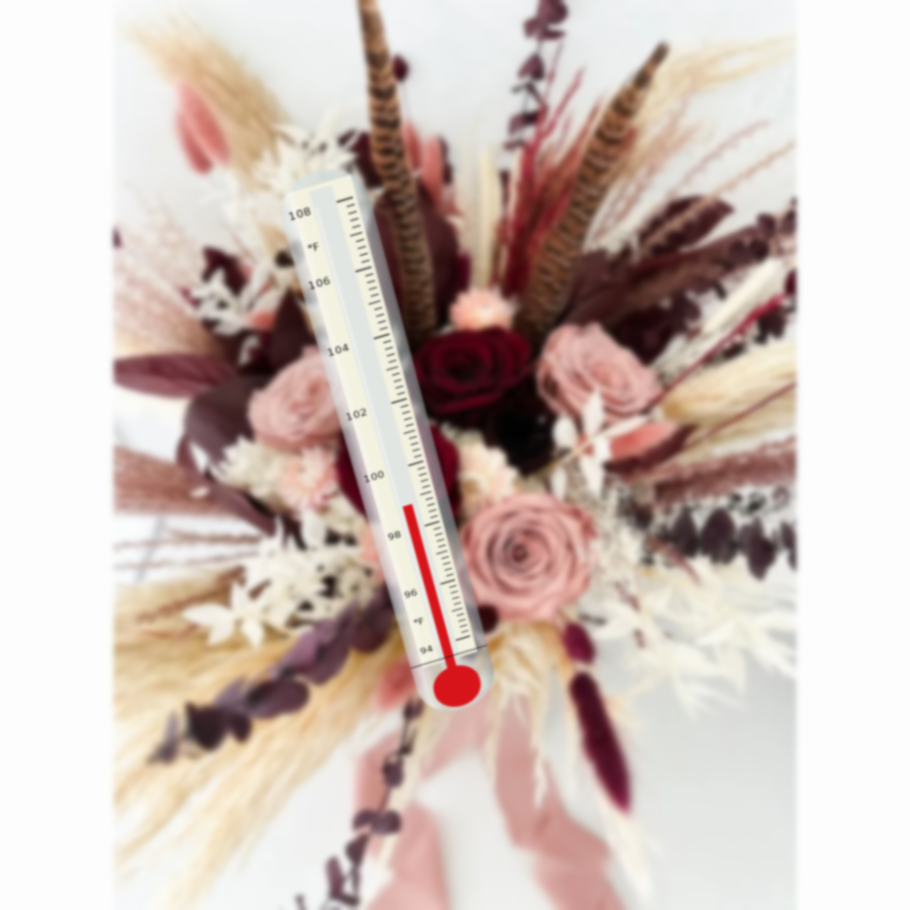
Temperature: 98.8 °F
